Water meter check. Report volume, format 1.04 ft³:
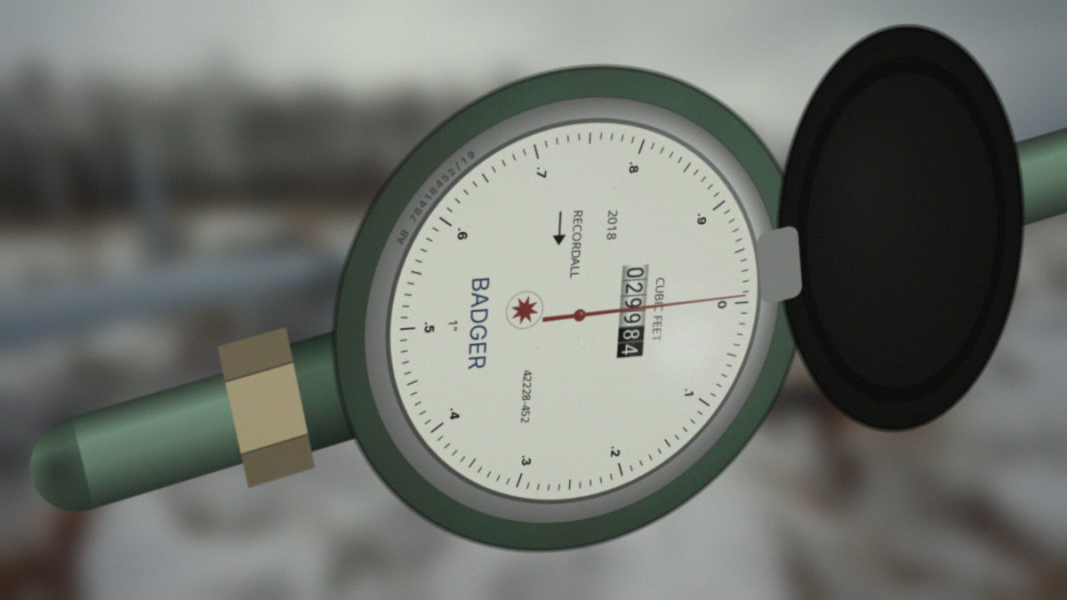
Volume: 29983.99 ft³
